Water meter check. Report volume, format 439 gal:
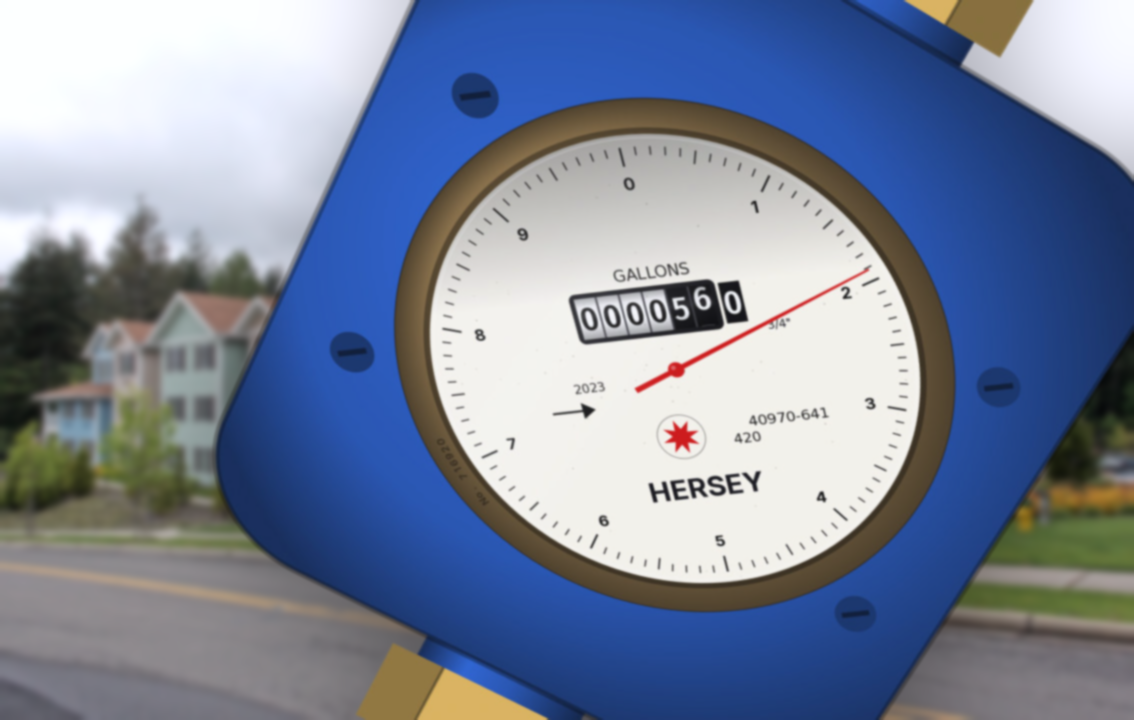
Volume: 561.9 gal
